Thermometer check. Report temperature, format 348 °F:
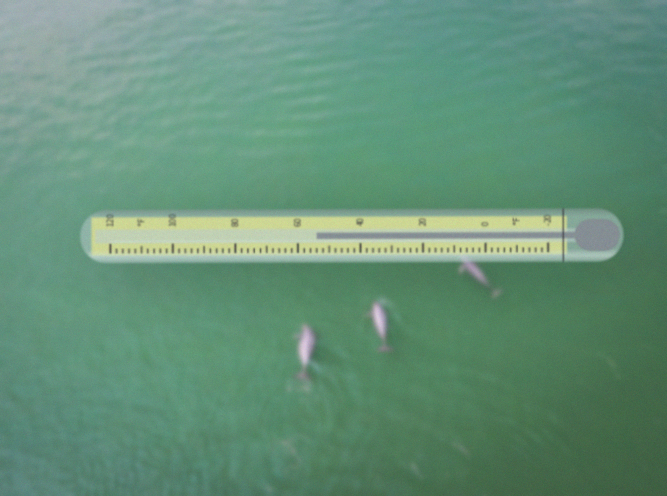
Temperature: 54 °F
